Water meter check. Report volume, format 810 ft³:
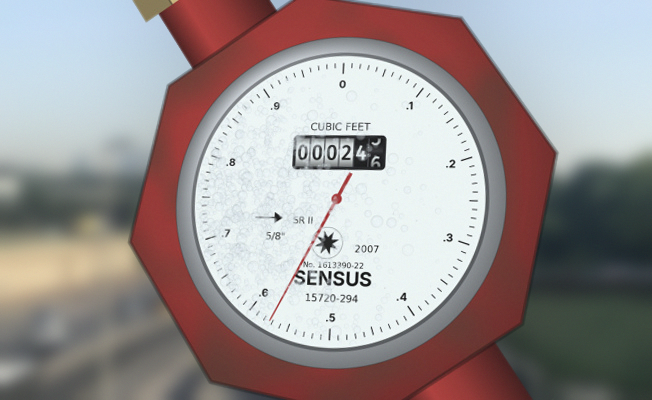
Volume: 245.57 ft³
